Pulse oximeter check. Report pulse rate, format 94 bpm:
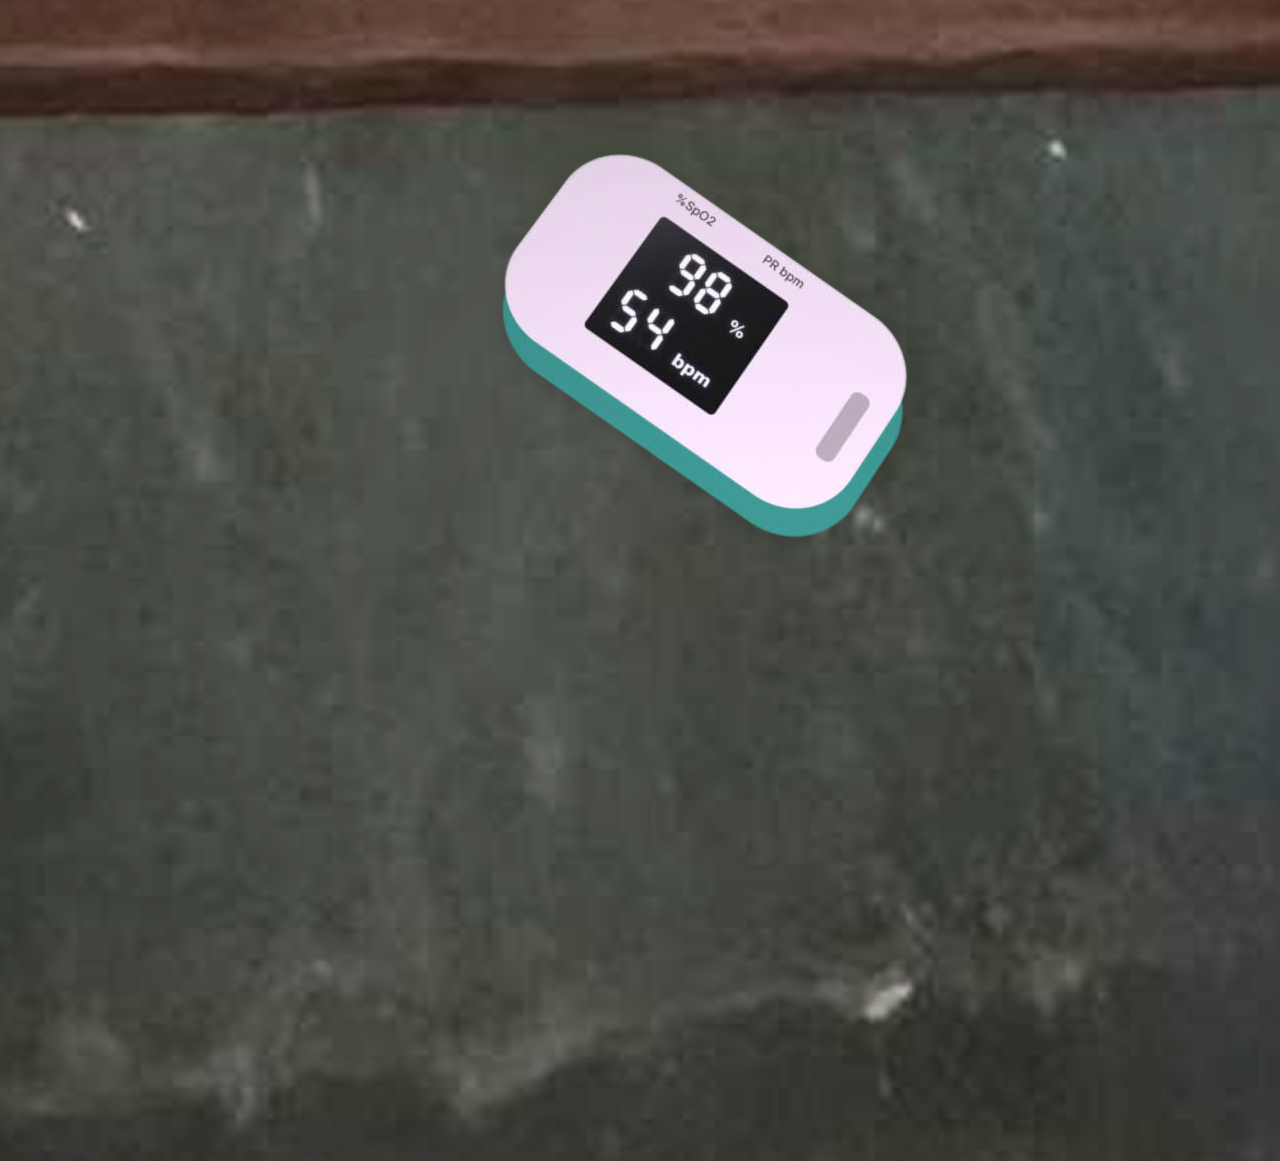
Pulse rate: 54 bpm
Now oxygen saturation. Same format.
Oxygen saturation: 98 %
